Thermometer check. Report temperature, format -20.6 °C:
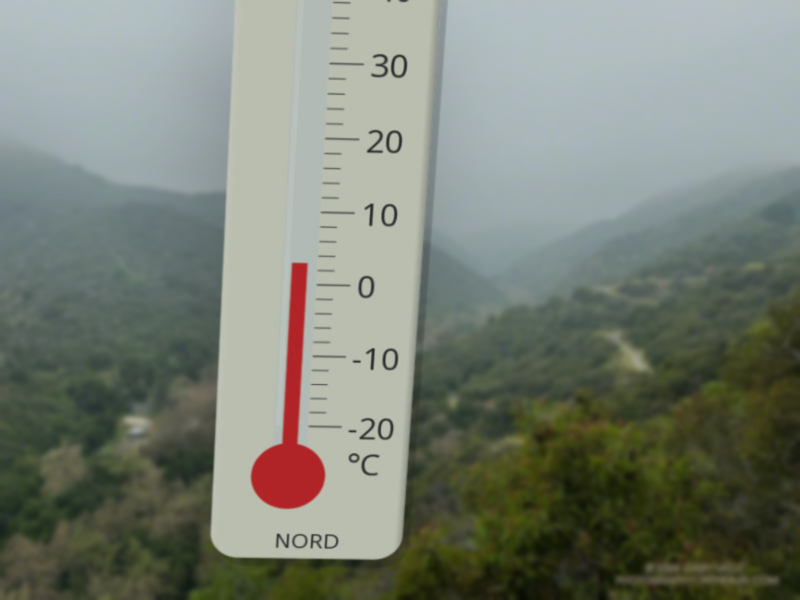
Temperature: 3 °C
